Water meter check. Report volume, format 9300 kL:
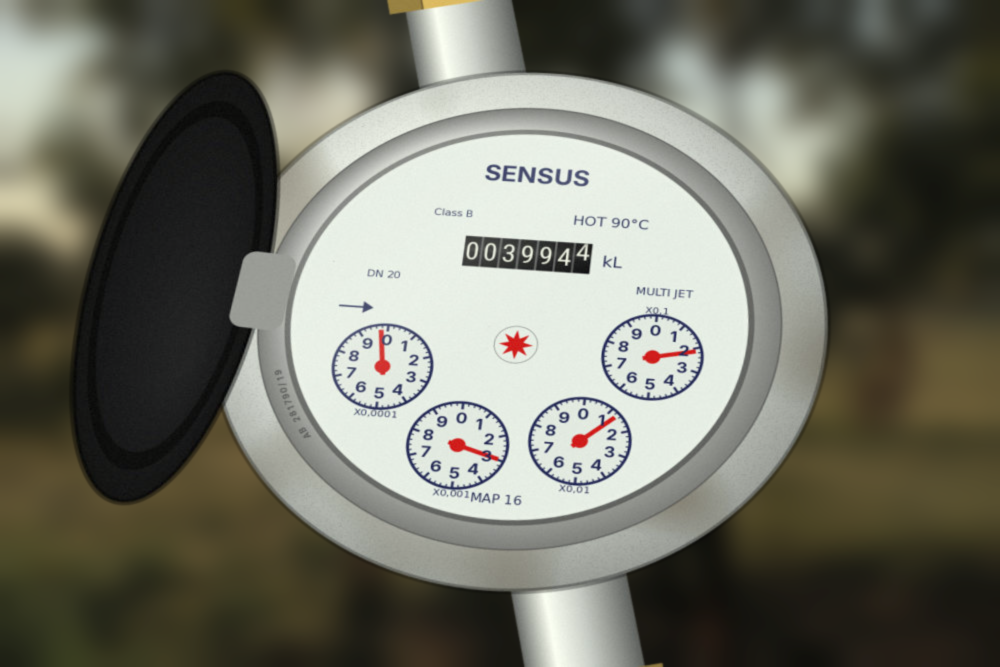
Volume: 39944.2129 kL
